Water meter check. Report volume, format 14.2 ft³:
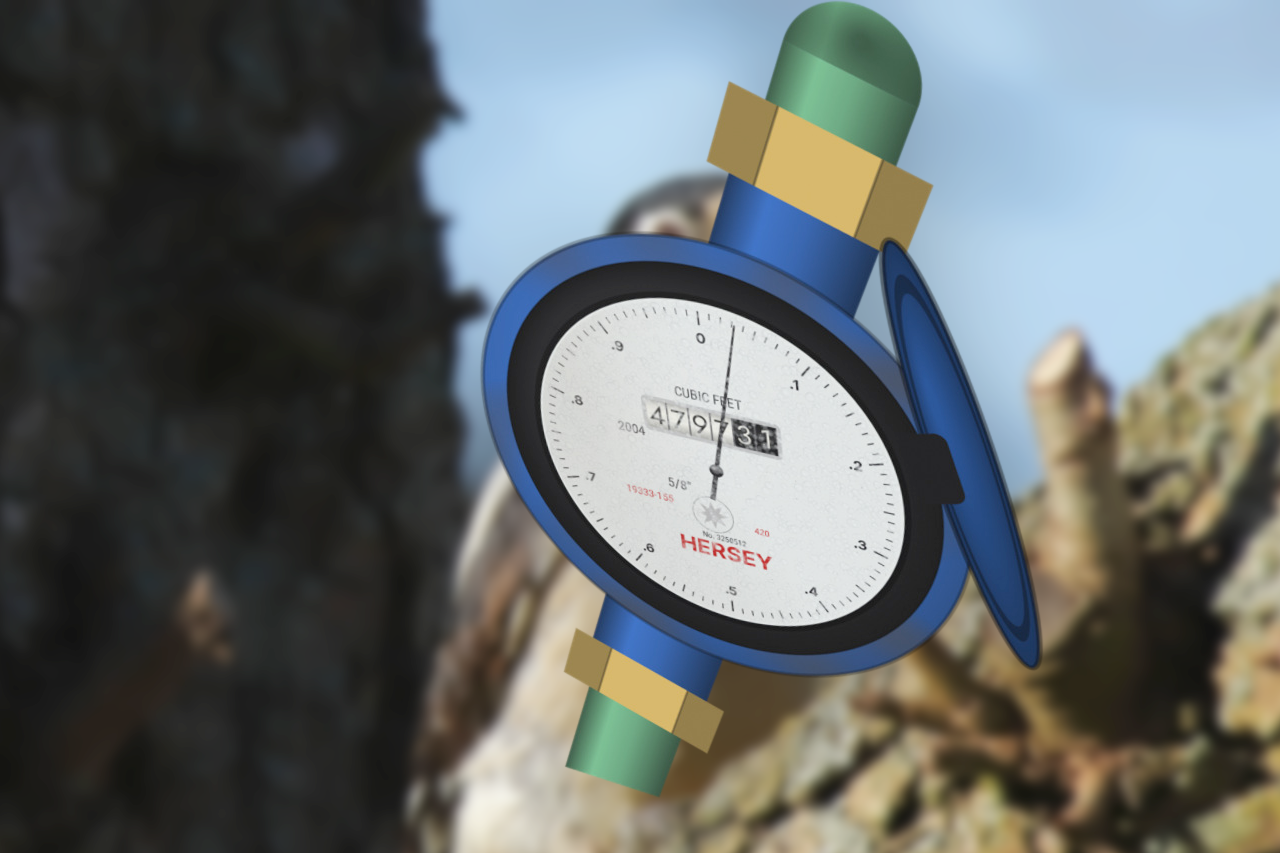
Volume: 479731.03 ft³
